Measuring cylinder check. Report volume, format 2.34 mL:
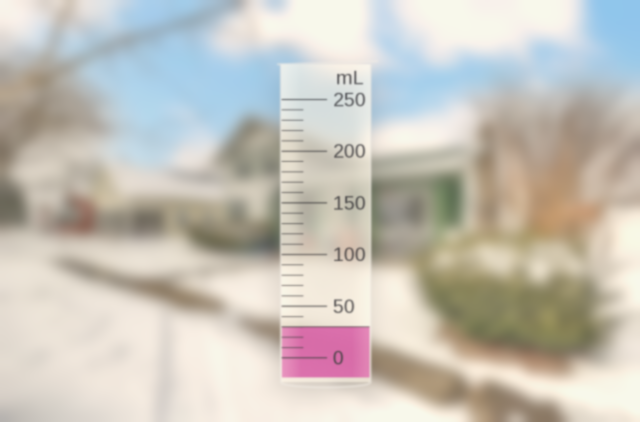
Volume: 30 mL
